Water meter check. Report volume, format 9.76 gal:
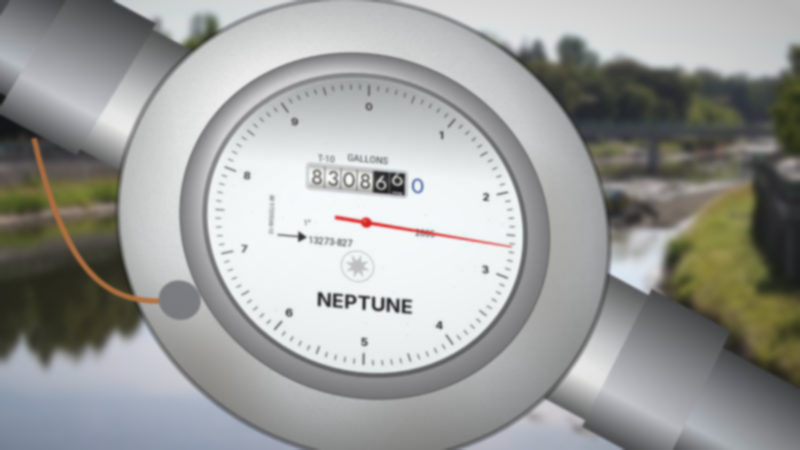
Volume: 8308662.6 gal
